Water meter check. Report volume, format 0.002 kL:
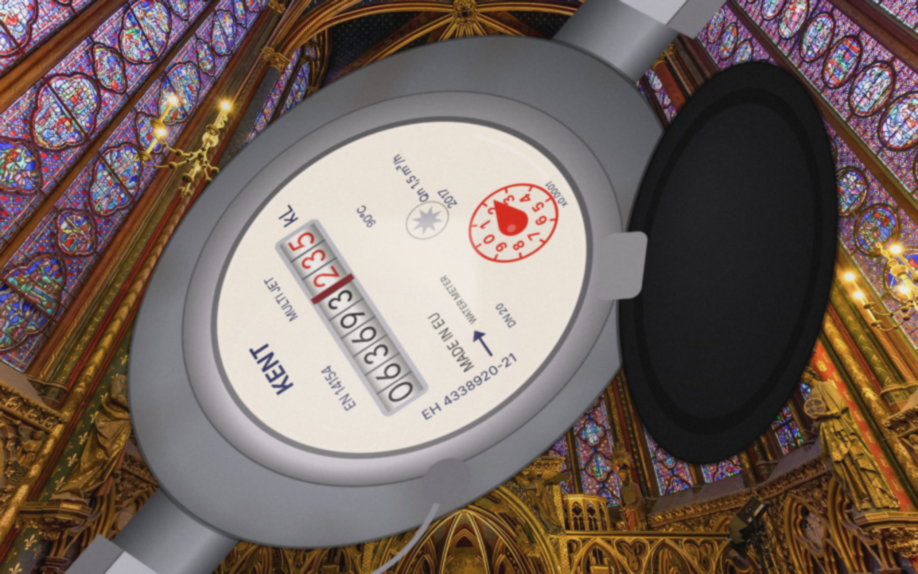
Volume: 63693.2352 kL
